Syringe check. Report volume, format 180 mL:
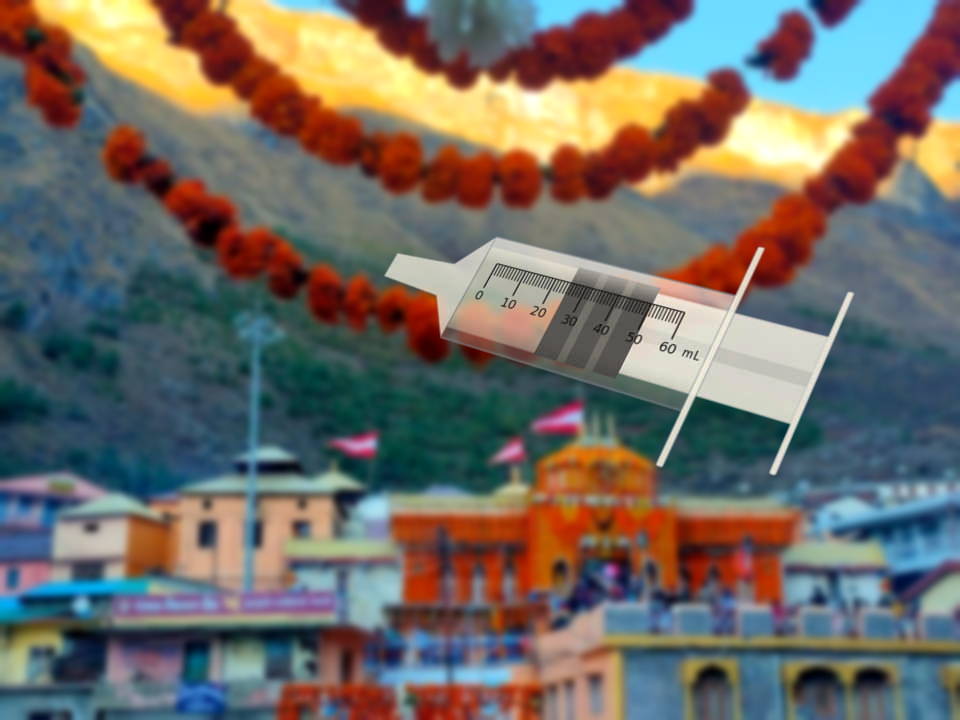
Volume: 25 mL
